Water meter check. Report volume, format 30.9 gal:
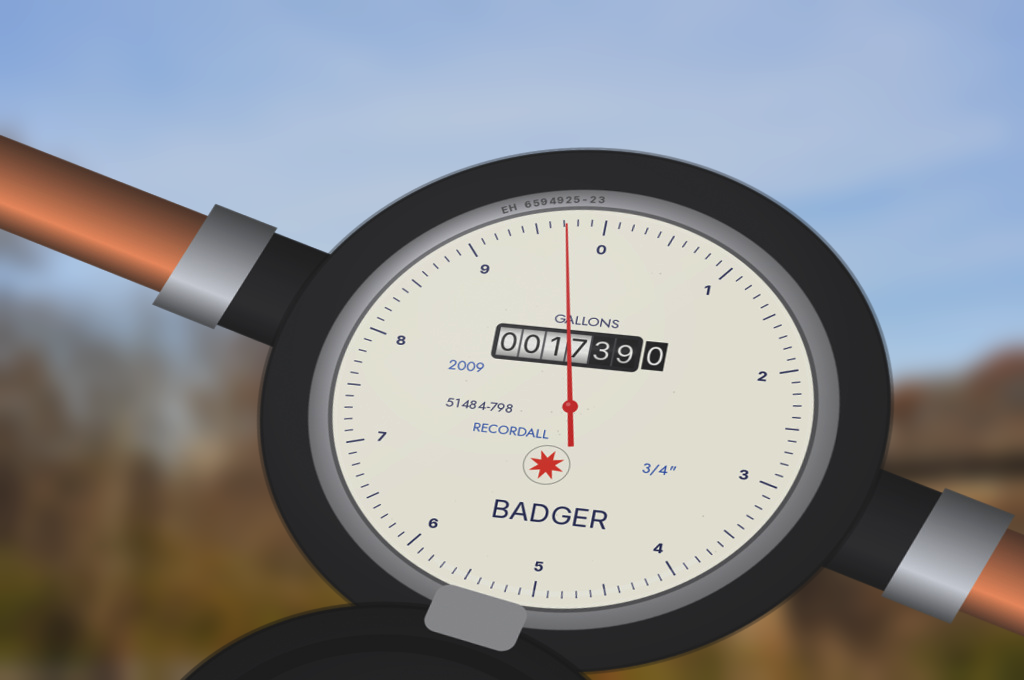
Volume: 17389.7 gal
